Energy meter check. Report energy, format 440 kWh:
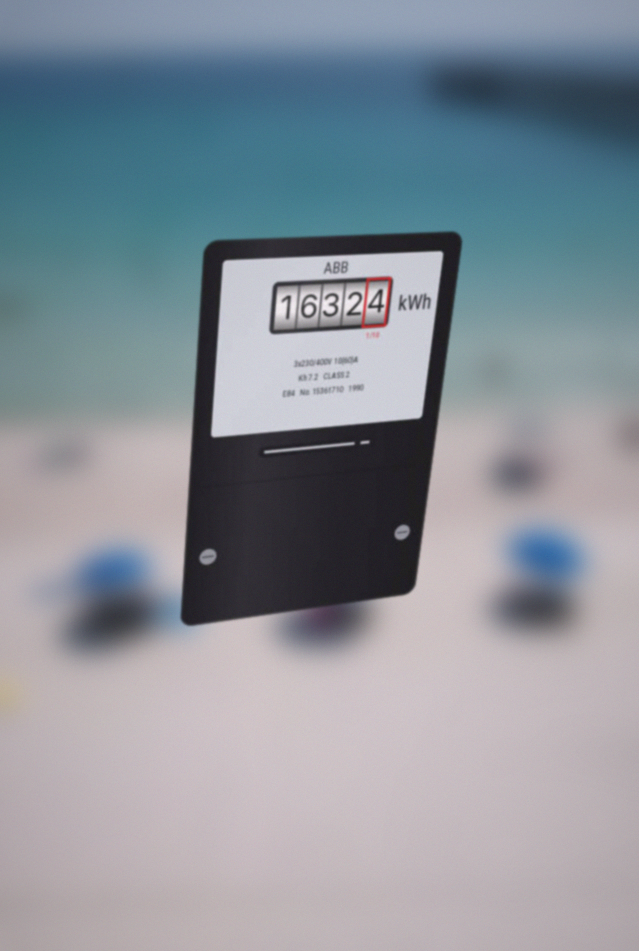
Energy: 1632.4 kWh
